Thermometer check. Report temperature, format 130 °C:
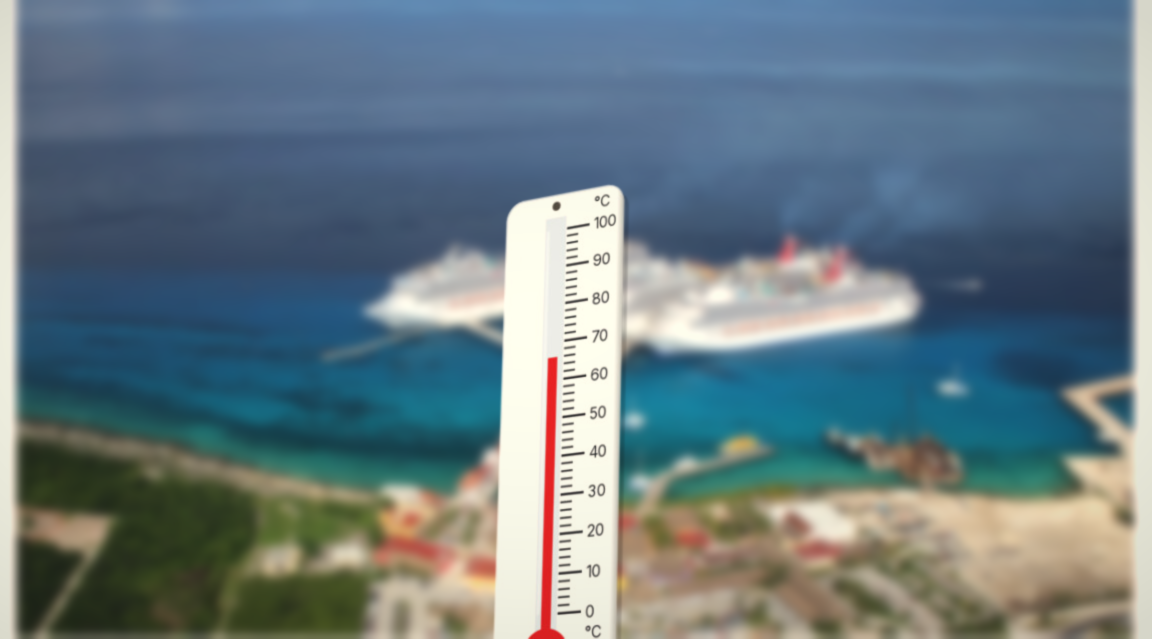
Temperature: 66 °C
